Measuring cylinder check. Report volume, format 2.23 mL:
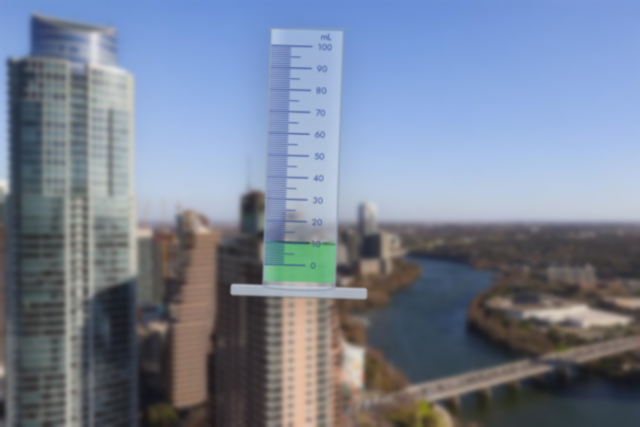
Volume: 10 mL
